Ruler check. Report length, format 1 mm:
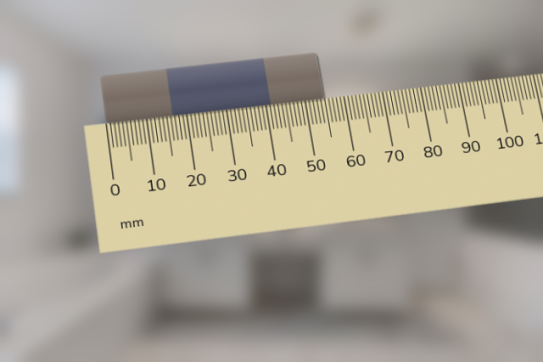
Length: 55 mm
